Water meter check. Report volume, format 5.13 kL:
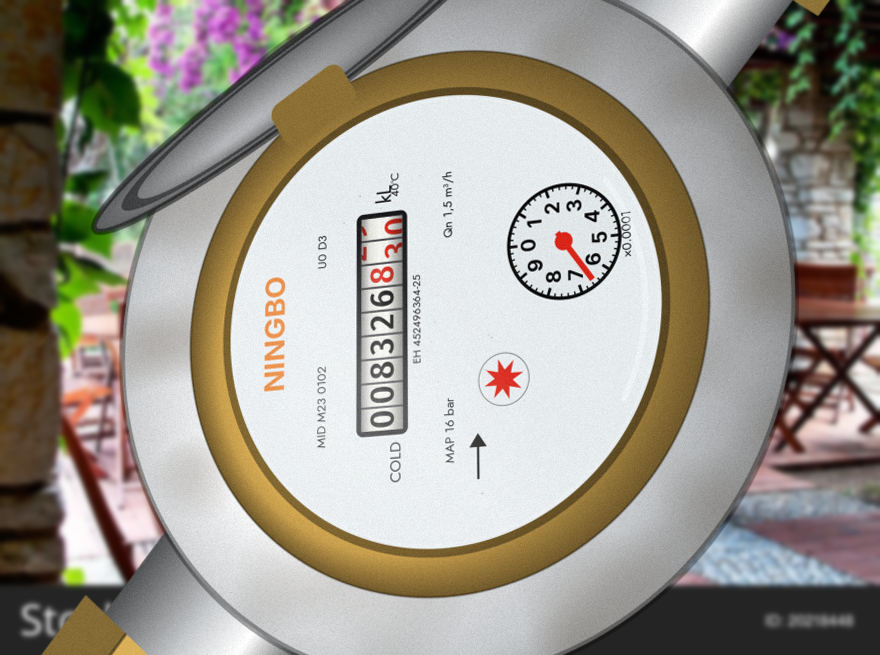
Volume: 8326.8296 kL
